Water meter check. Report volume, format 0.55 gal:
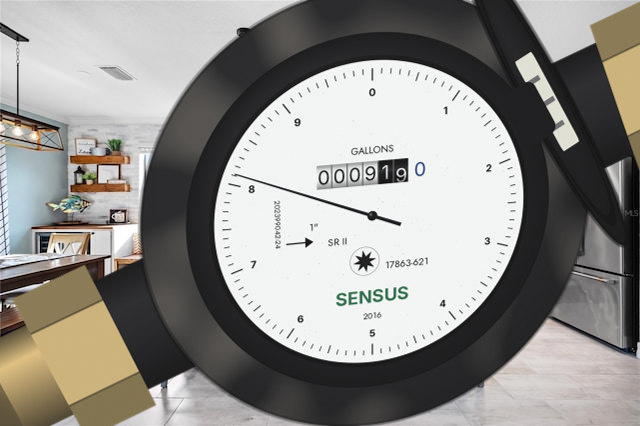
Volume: 9188.1 gal
